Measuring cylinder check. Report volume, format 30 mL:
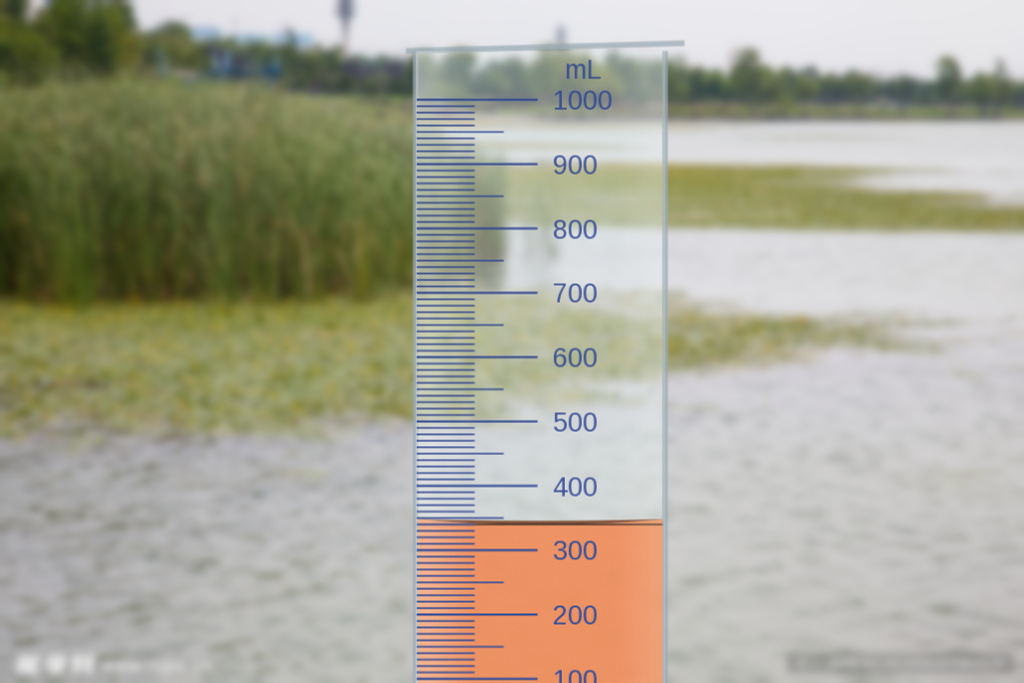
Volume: 340 mL
